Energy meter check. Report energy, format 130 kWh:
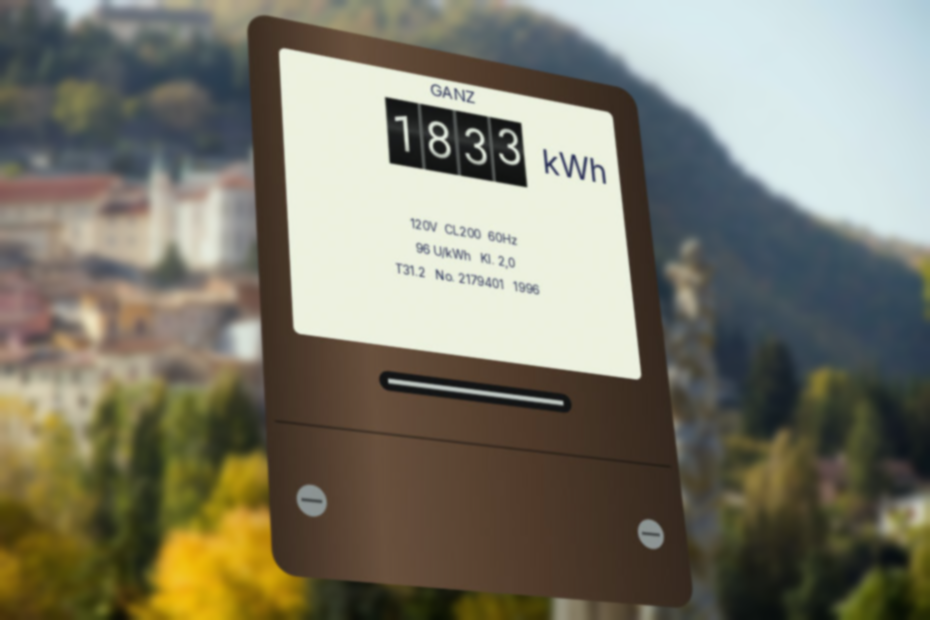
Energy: 1833 kWh
